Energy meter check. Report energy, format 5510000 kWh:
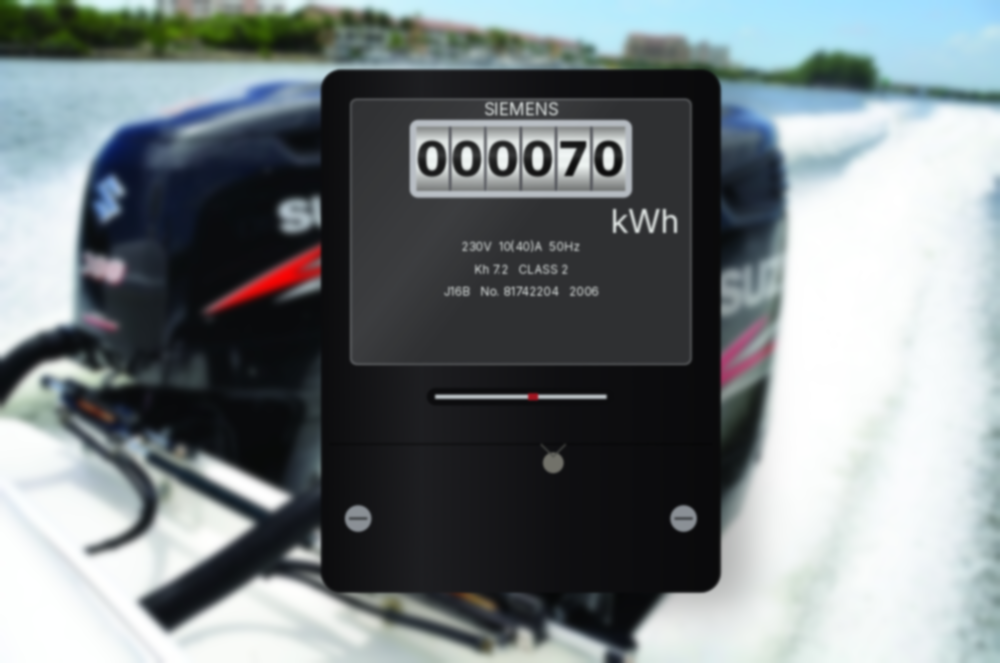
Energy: 70 kWh
